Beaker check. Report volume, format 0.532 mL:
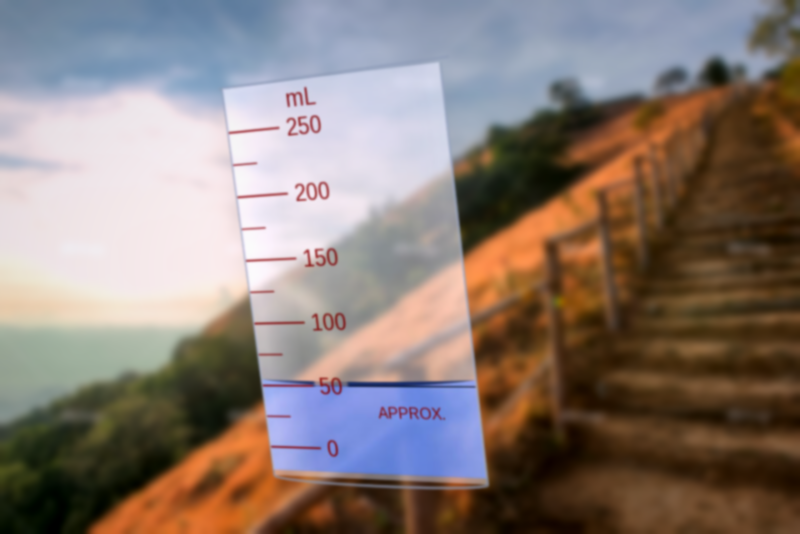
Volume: 50 mL
